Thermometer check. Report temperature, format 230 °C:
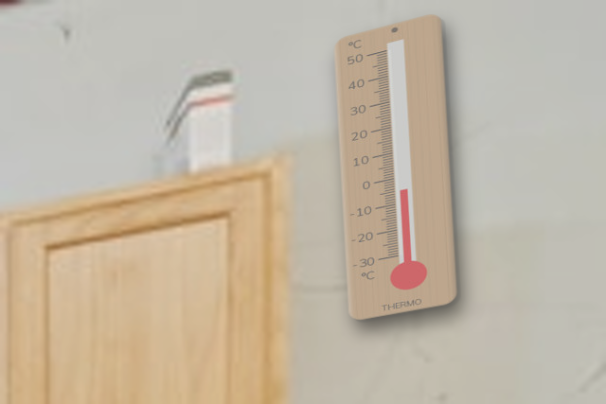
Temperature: -5 °C
